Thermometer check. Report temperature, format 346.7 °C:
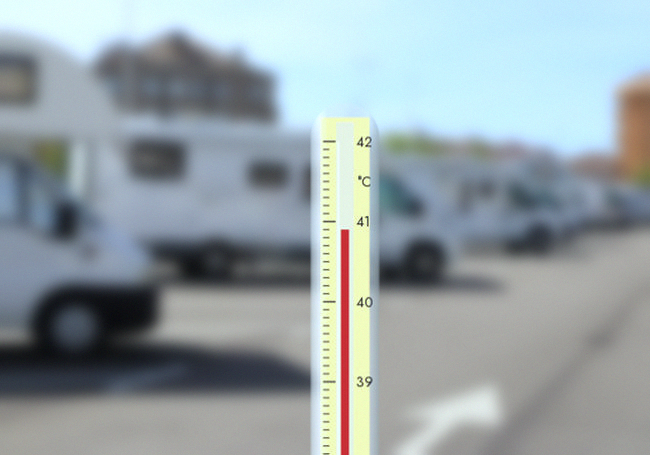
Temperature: 40.9 °C
